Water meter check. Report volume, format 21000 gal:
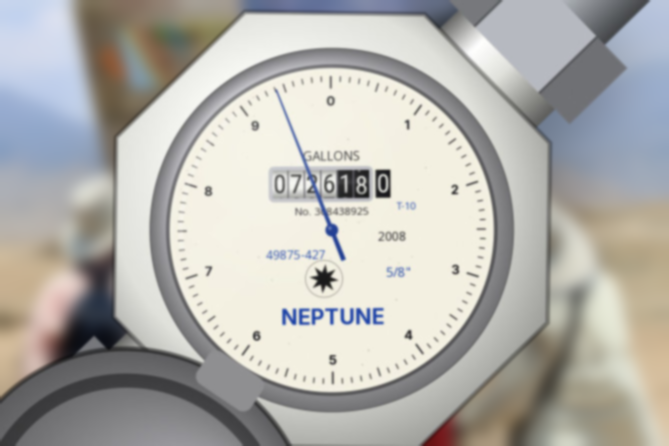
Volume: 726179.4 gal
